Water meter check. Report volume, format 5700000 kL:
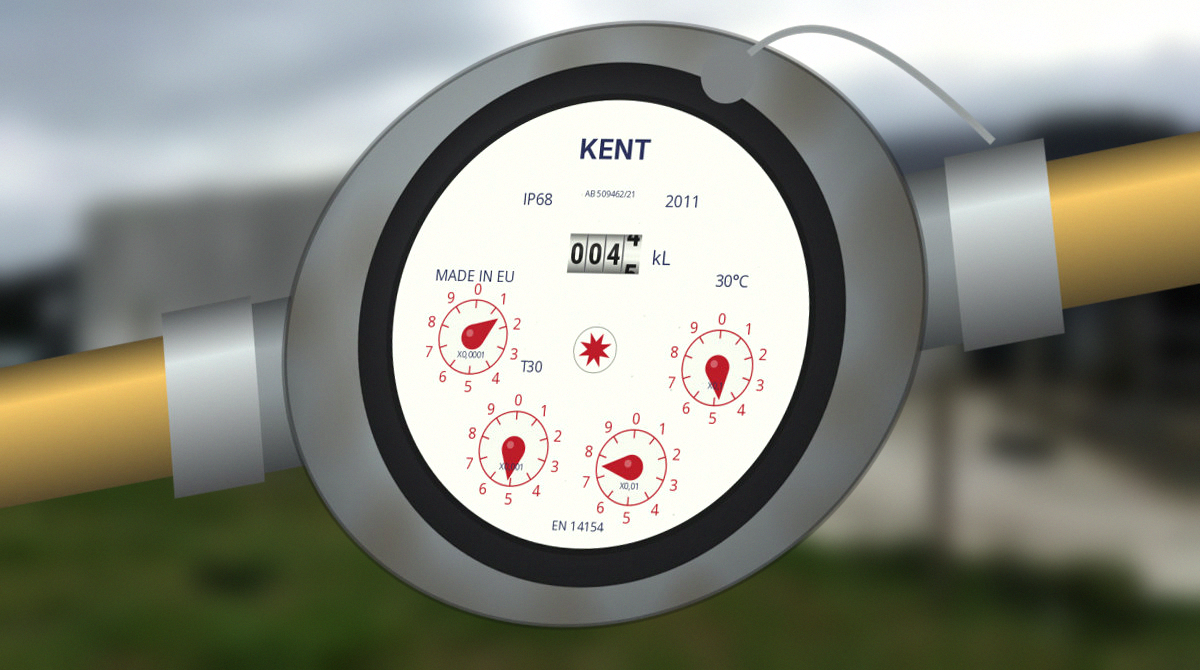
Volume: 44.4751 kL
